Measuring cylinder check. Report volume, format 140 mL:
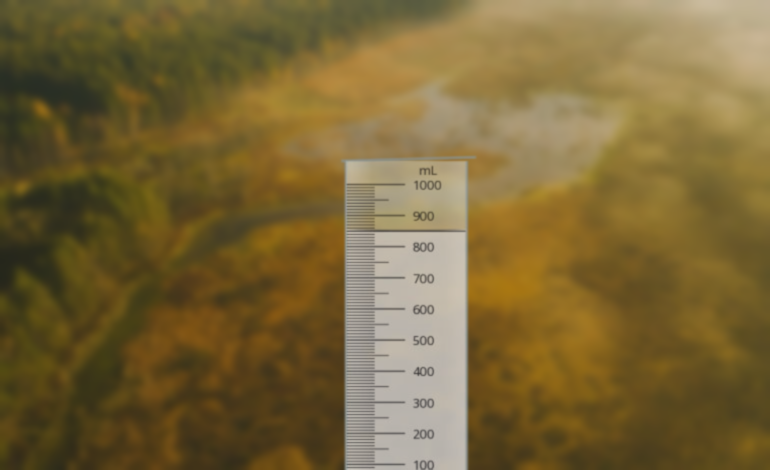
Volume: 850 mL
